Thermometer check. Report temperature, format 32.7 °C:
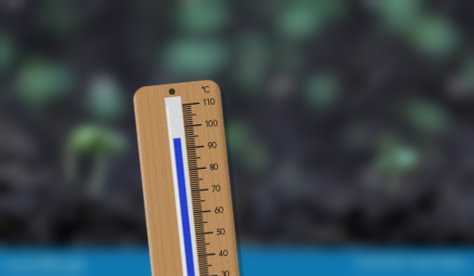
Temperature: 95 °C
